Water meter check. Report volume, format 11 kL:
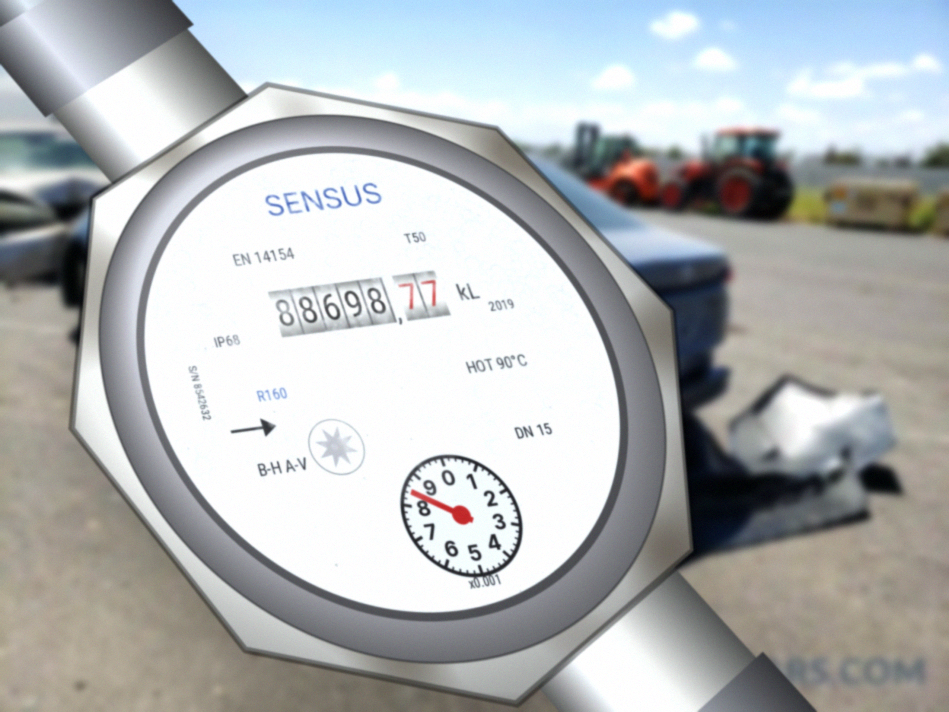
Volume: 88698.778 kL
